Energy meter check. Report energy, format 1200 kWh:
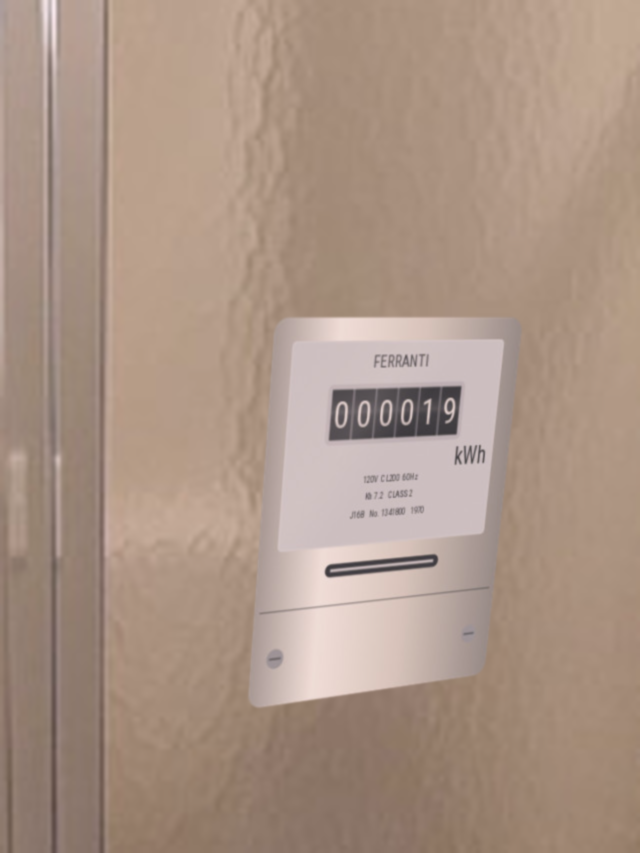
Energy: 19 kWh
